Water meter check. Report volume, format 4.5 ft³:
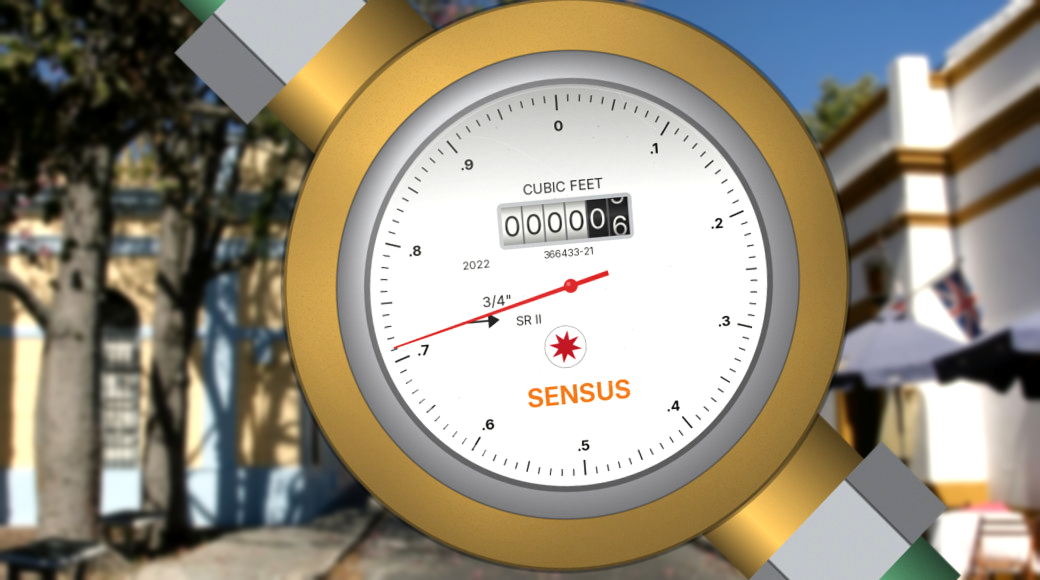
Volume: 5.71 ft³
